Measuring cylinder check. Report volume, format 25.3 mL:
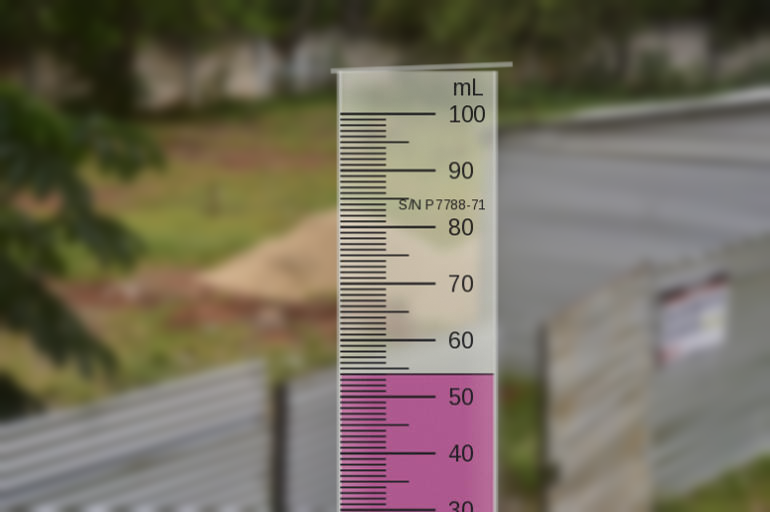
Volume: 54 mL
